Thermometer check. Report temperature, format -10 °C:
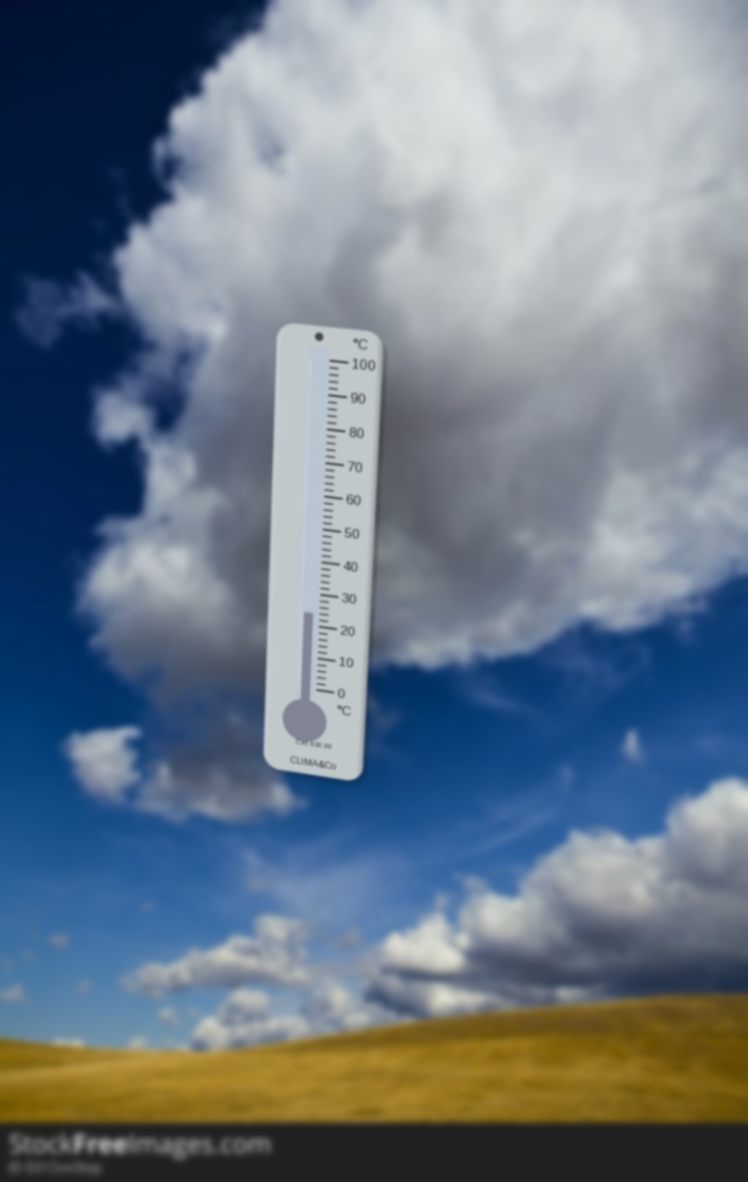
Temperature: 24 °C
